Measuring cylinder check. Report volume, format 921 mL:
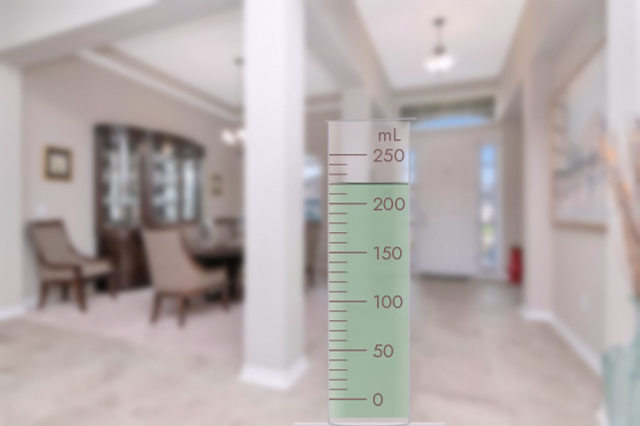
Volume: 220 mL
